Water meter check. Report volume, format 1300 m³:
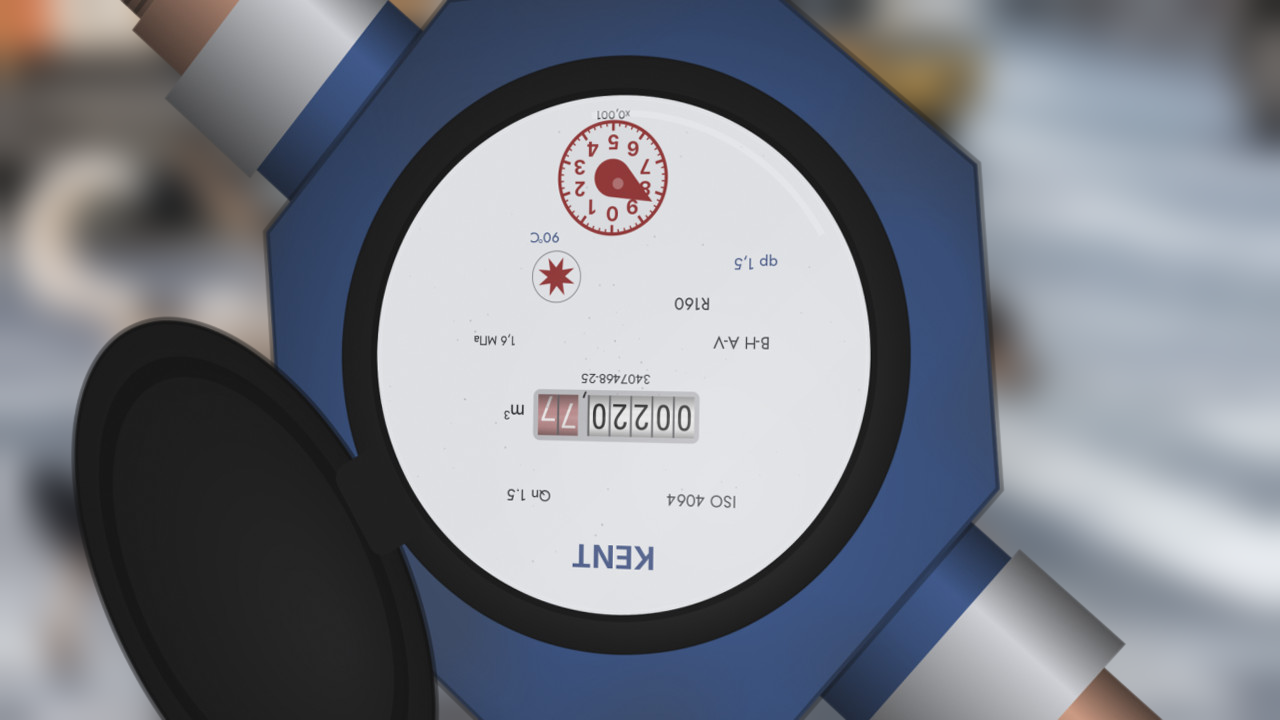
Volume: 220.768 m³
